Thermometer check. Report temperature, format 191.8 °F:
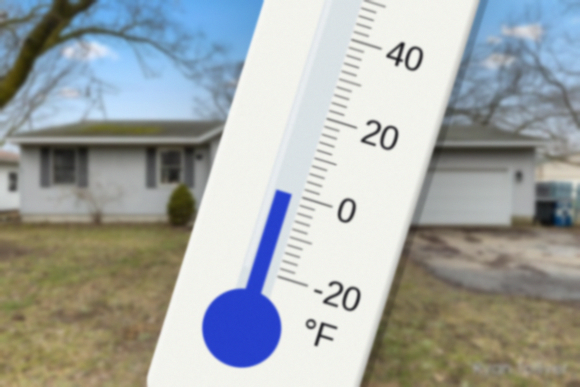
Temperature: 0 °F
